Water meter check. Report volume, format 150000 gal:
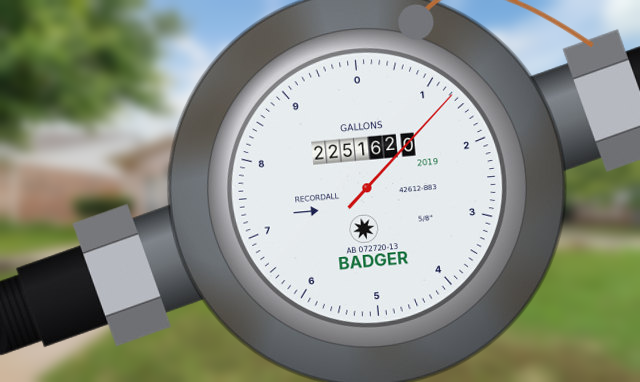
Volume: 2251621.3 gal
